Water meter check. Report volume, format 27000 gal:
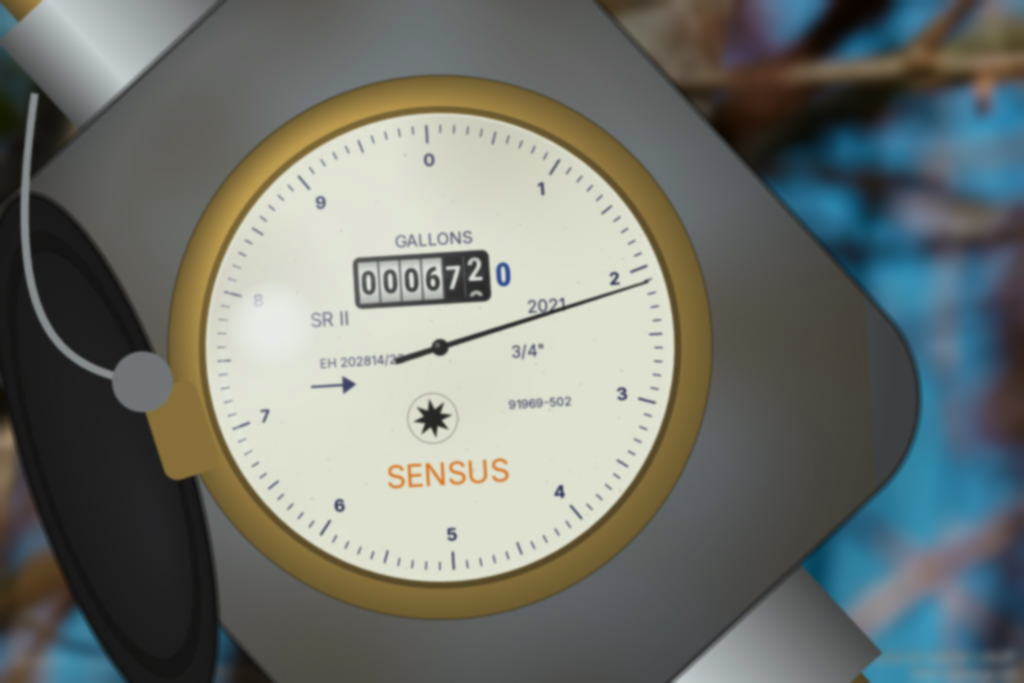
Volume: 6722.1 gal
